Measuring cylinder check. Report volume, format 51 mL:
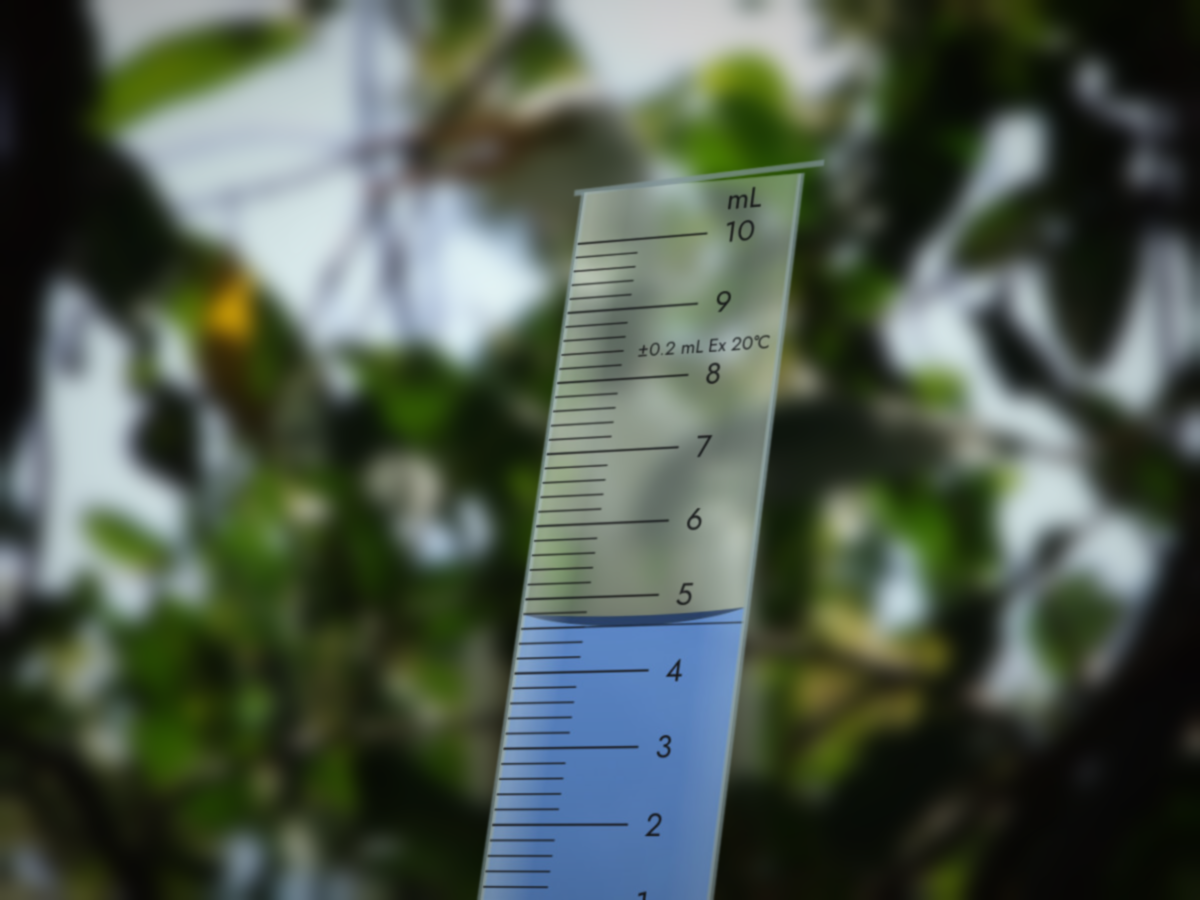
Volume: 4.6 mL
